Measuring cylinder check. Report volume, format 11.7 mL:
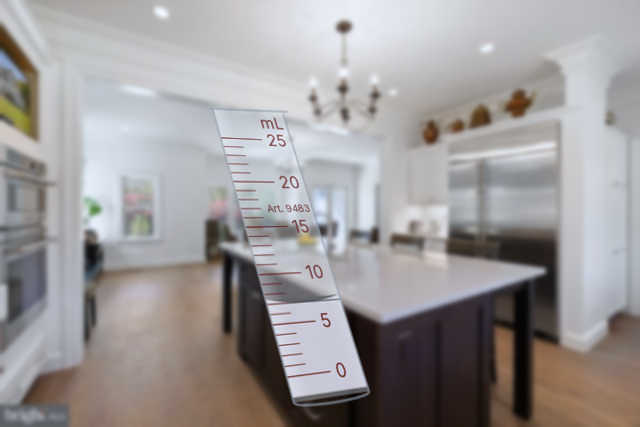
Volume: 7 mL
